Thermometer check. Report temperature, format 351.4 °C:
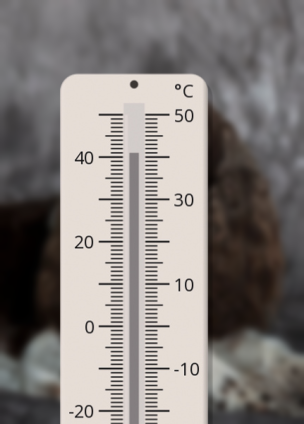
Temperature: 41 °C
